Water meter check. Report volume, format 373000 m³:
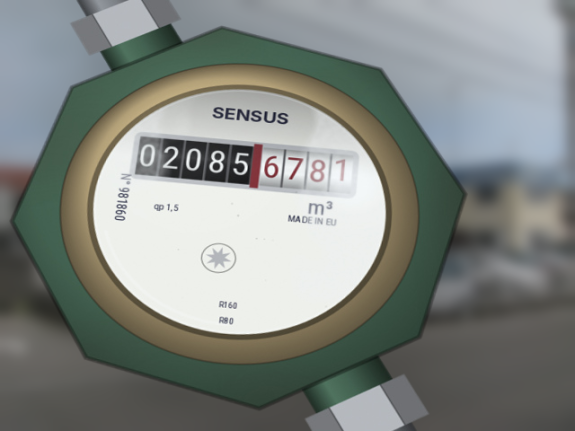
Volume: 2085.6781 m³
